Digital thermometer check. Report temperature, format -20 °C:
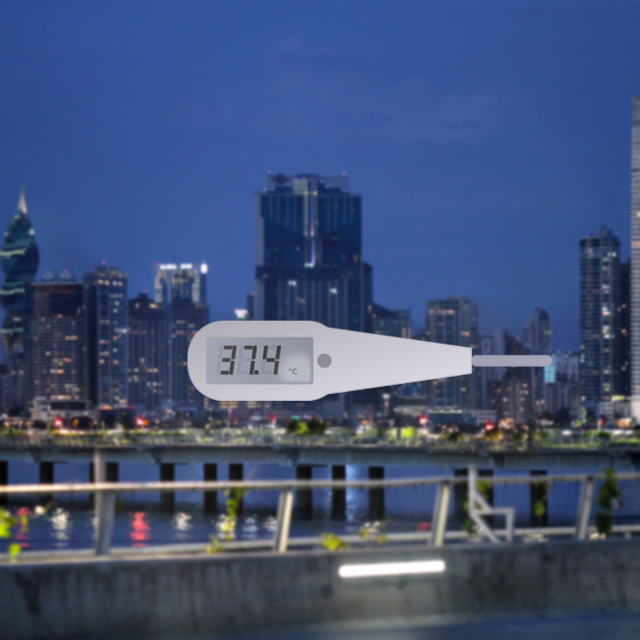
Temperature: 37.4 °C
